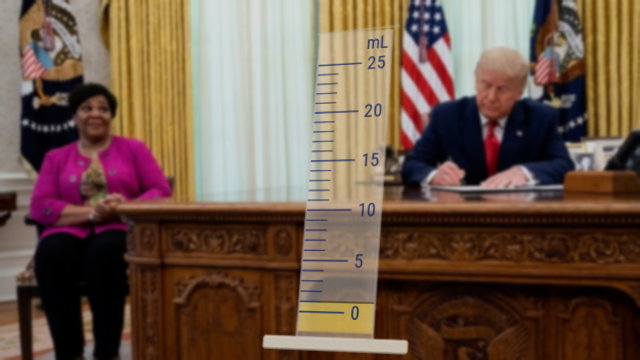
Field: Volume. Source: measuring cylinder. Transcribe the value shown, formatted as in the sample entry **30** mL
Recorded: **1** mL
